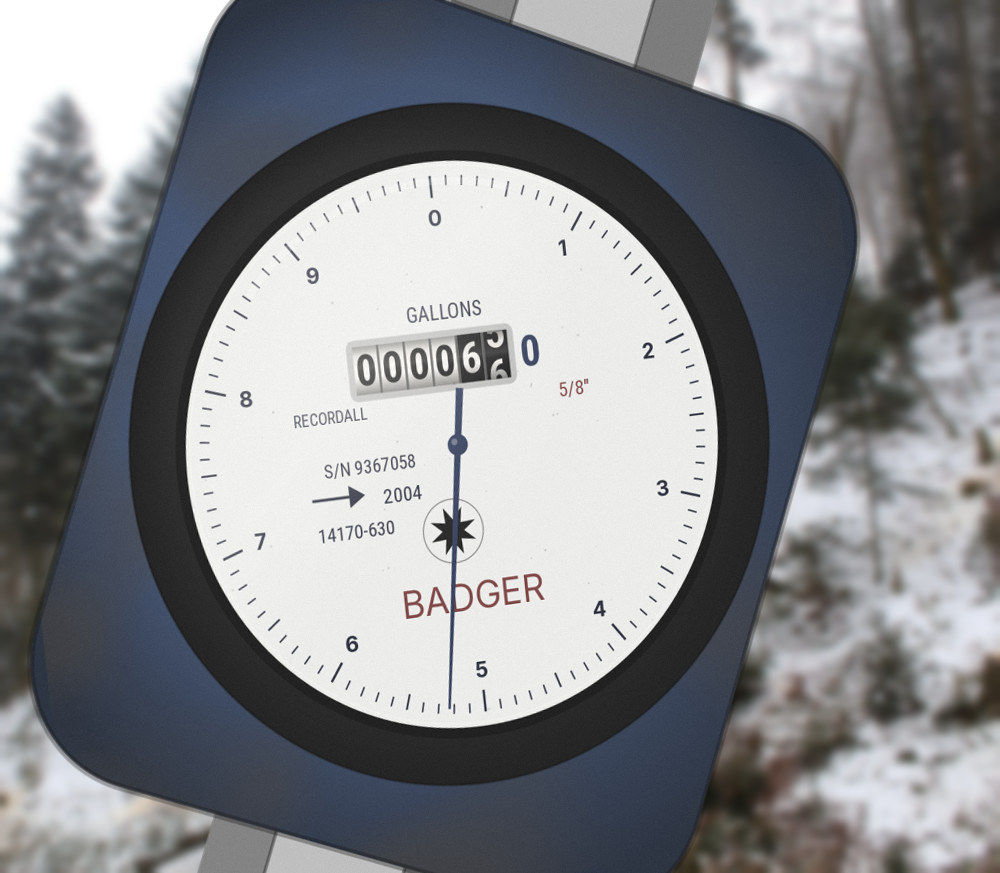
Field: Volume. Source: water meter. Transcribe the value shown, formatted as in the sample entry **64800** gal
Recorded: **655.2** gal
